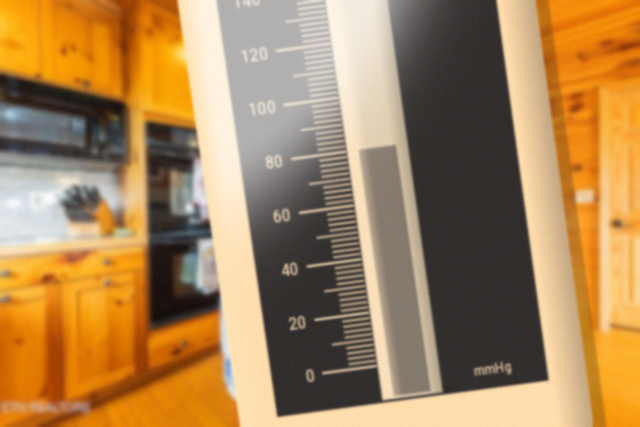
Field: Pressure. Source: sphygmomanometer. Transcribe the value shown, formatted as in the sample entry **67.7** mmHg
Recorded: **80** mmHg
